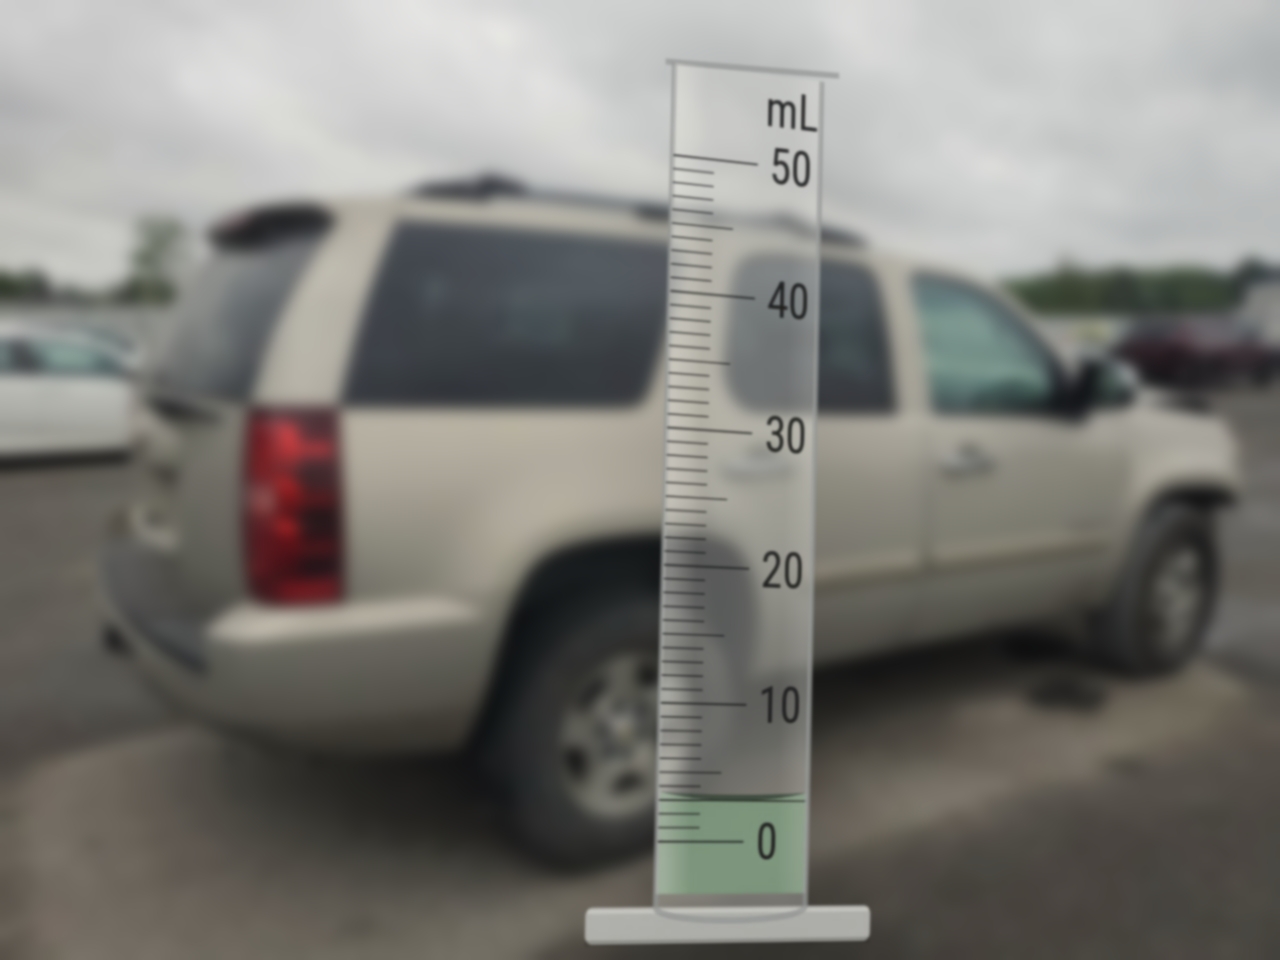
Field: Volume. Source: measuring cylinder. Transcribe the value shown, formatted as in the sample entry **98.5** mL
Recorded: **3** mL
